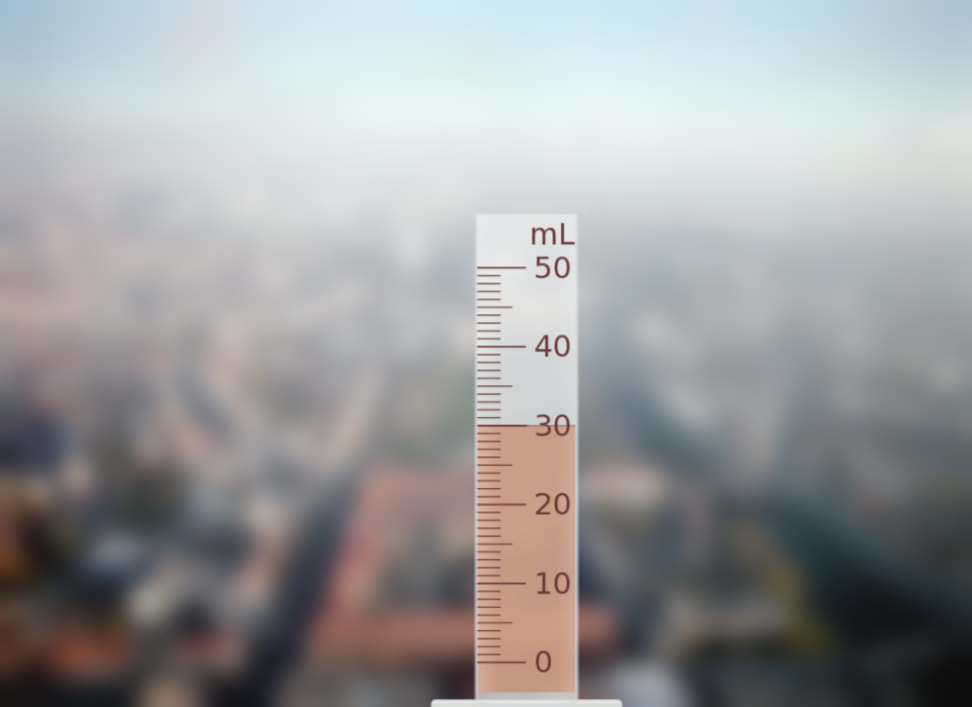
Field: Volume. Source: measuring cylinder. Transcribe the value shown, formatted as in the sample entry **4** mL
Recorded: **30** mL
